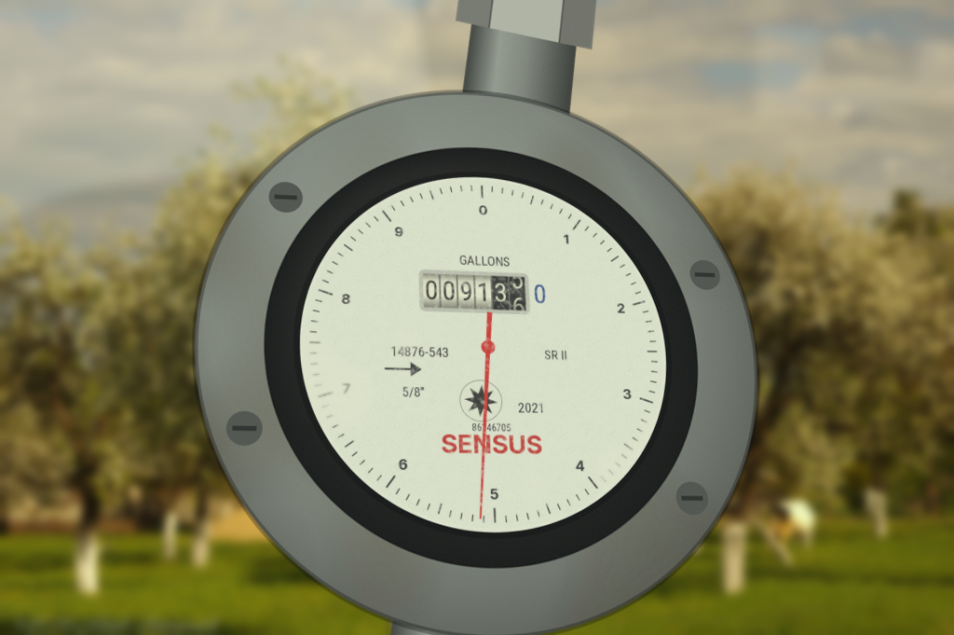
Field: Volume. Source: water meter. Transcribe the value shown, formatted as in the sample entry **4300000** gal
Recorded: **91355.1** gal
